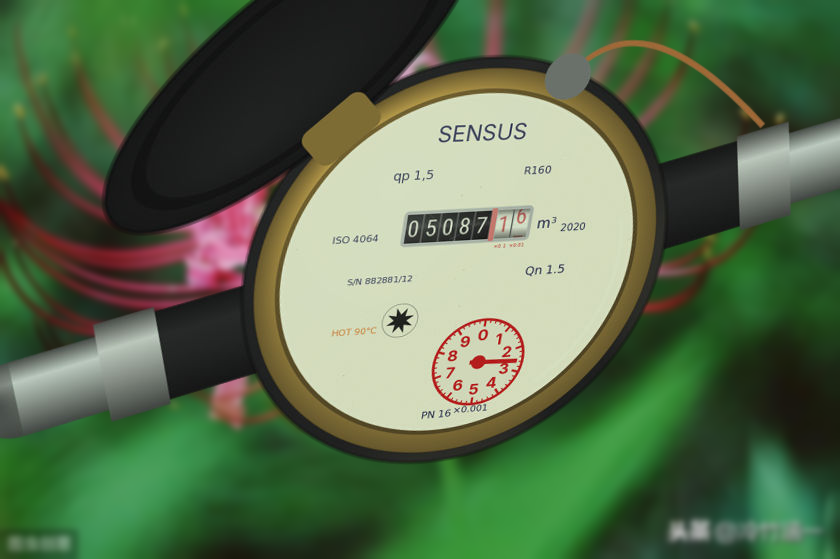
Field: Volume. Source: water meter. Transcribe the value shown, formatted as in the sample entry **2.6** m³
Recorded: **5087.162** m³
